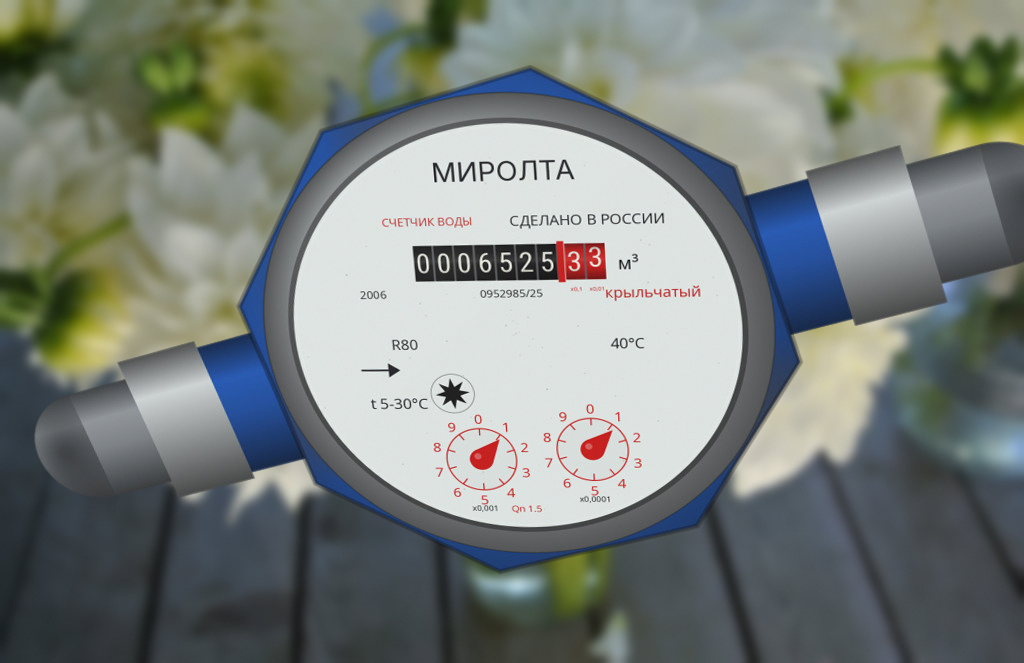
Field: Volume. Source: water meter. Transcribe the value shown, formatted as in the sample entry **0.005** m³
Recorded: **6525.3311** m³
